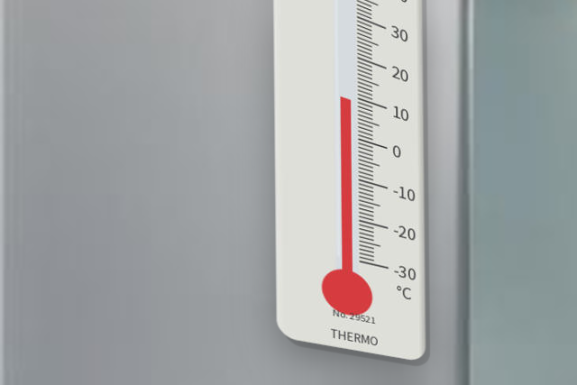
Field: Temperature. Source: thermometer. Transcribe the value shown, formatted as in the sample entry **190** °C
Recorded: **9** °C
